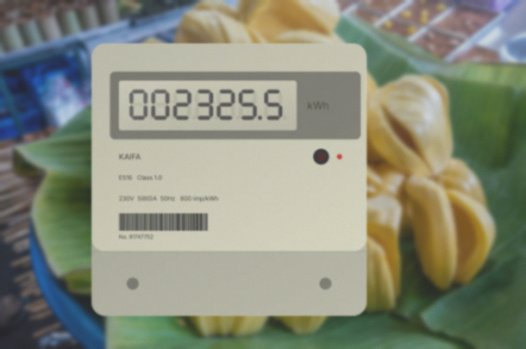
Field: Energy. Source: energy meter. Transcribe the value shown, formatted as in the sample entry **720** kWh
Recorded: **2325.5** kWh
